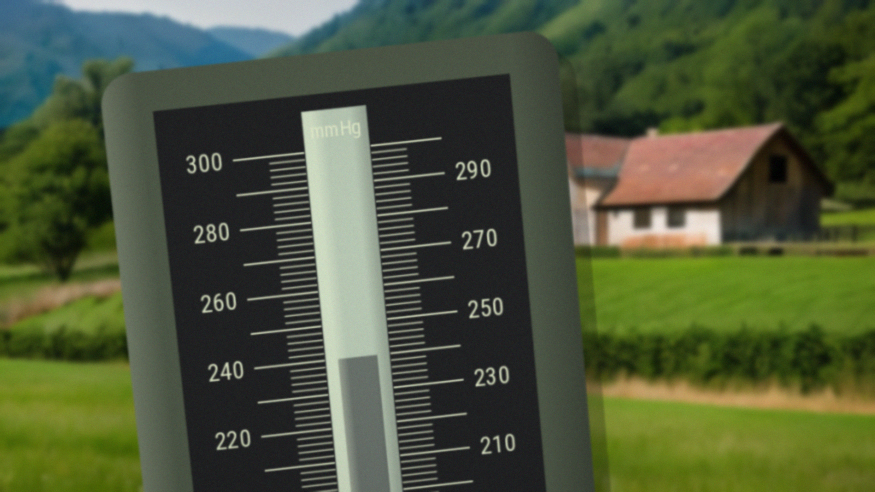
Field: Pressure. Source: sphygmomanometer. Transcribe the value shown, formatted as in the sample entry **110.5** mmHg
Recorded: **240** mmHg
